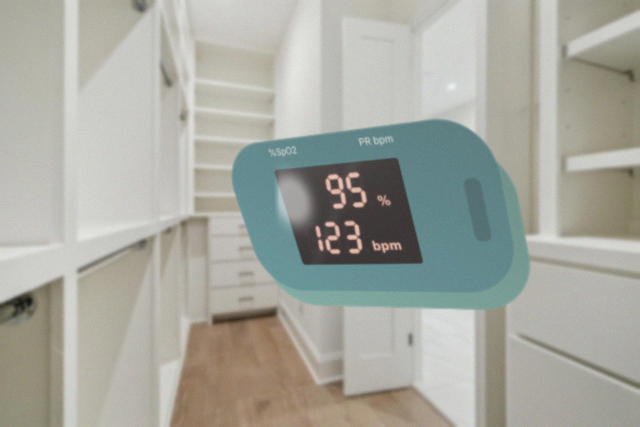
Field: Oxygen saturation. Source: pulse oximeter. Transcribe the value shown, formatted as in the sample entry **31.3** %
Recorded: **95** %
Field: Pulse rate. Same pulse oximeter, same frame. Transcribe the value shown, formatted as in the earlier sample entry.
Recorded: **123** bpm
